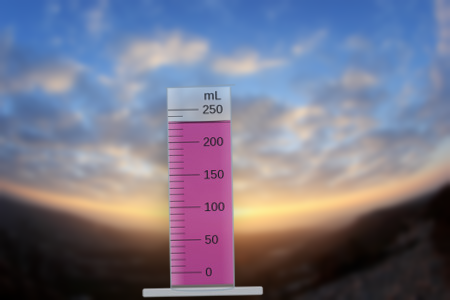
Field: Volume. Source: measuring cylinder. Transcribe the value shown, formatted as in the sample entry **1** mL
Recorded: **230** mL
